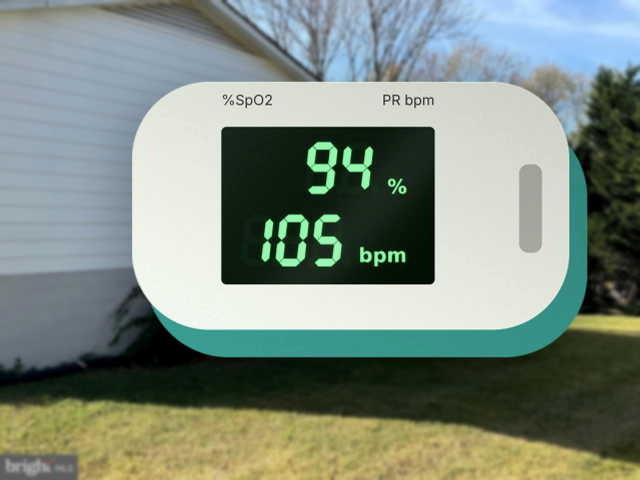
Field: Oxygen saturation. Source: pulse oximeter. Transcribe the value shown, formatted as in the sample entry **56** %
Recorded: **94** %
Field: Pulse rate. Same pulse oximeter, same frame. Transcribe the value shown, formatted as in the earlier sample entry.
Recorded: **105** bpm
